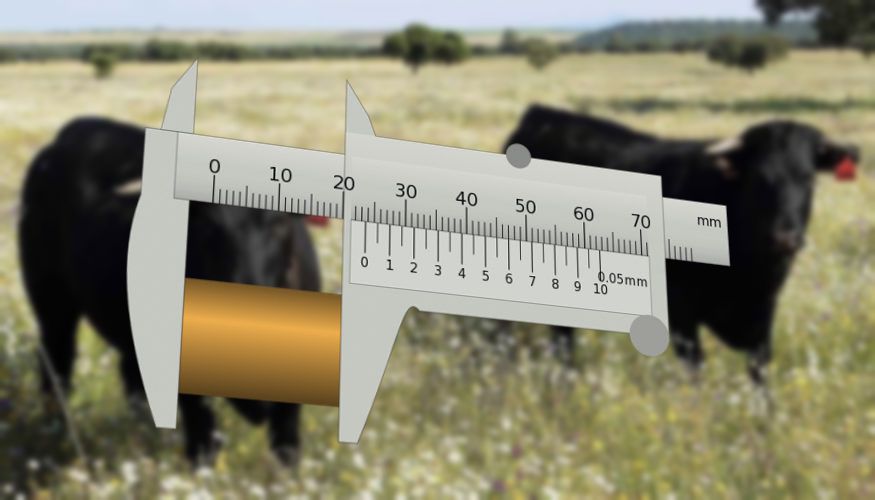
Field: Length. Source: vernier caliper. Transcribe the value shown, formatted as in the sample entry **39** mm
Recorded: **23.6** mm
